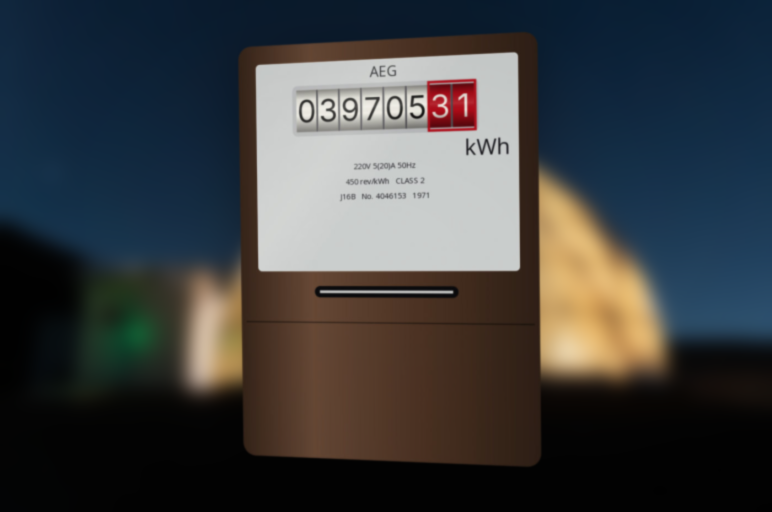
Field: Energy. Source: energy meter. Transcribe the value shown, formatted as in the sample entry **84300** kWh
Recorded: **39705.31** kWh
